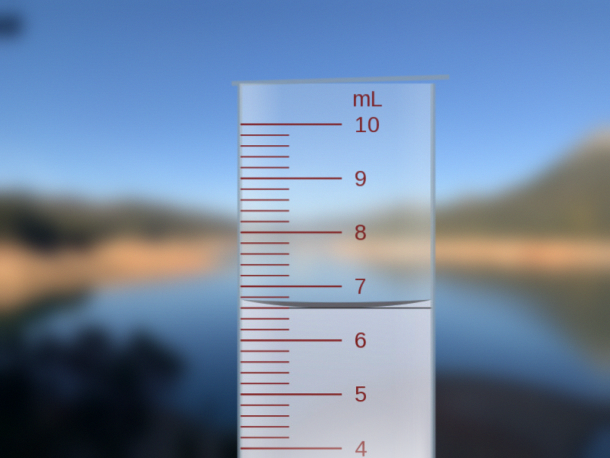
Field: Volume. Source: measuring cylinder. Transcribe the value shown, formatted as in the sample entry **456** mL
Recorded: **6.6** mL
